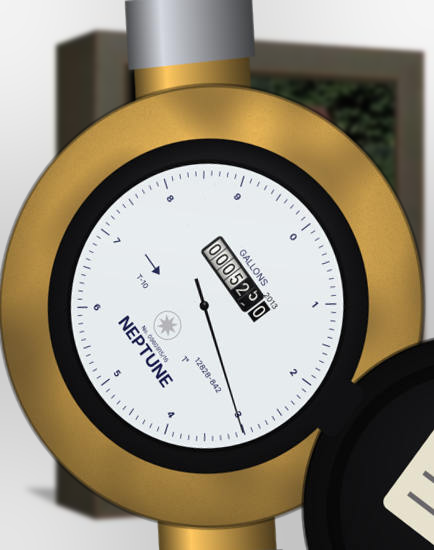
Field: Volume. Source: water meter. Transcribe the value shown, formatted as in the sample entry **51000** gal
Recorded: **5253.0** gal
